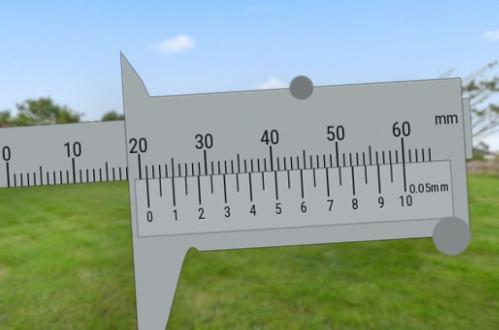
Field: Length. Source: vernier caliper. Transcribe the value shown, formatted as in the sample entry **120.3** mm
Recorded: **21.0** mm
